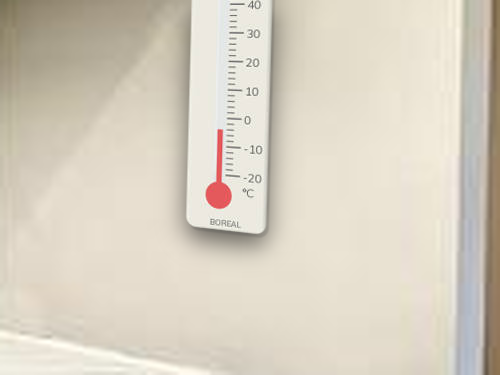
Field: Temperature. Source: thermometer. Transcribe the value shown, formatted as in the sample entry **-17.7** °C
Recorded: **-4** °C
